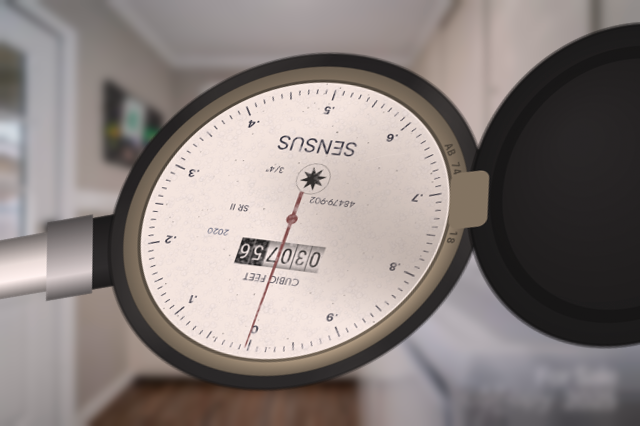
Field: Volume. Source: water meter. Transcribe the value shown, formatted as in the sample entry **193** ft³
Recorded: **30756.00** ft³
